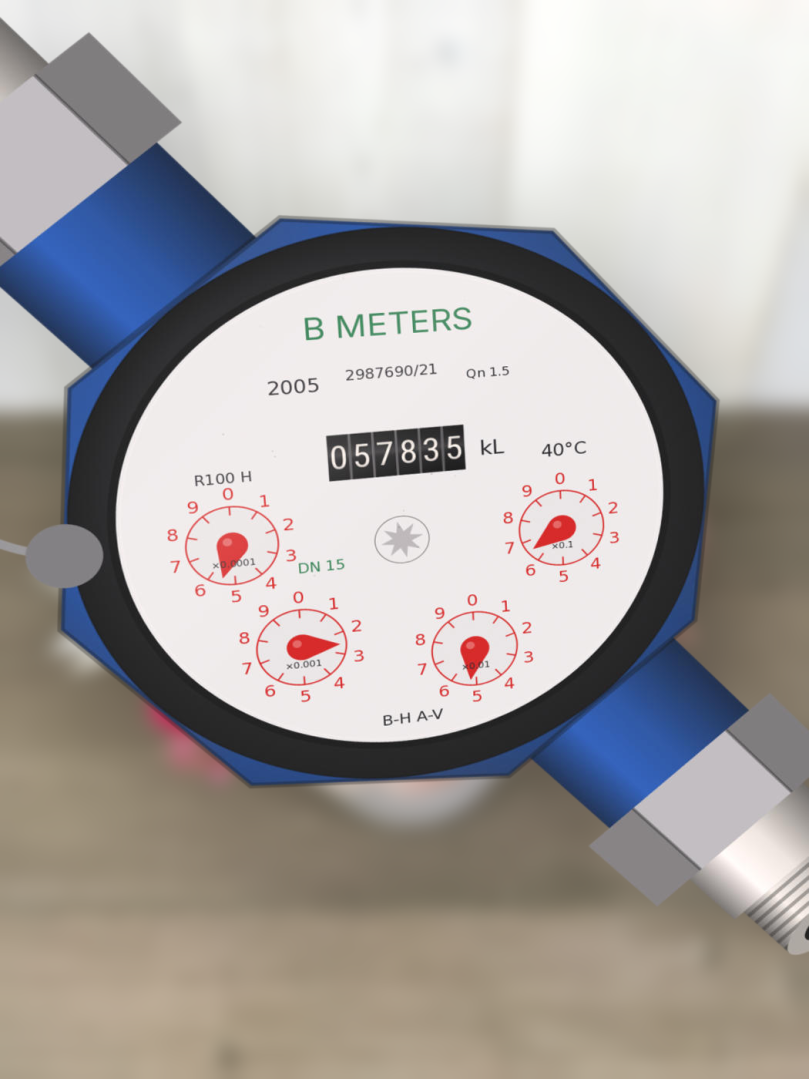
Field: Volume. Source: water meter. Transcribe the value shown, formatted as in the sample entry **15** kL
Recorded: **57835.6525** kL
